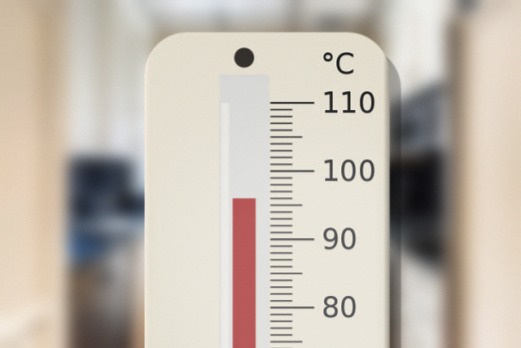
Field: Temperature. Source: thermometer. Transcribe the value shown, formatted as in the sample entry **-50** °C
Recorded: **96** °C
